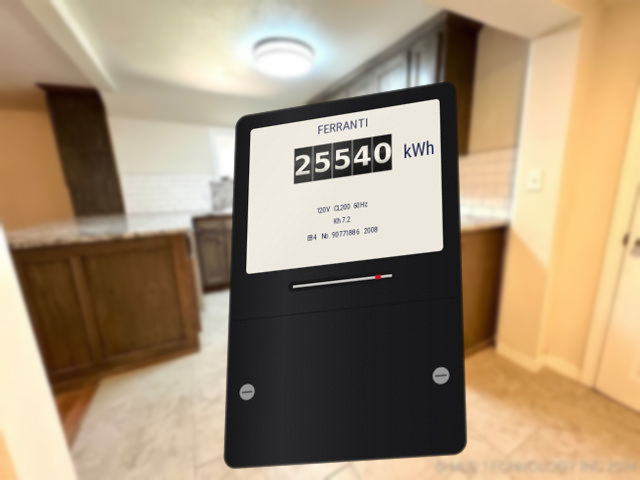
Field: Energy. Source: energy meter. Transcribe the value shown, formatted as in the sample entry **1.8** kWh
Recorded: **25540** kWh
